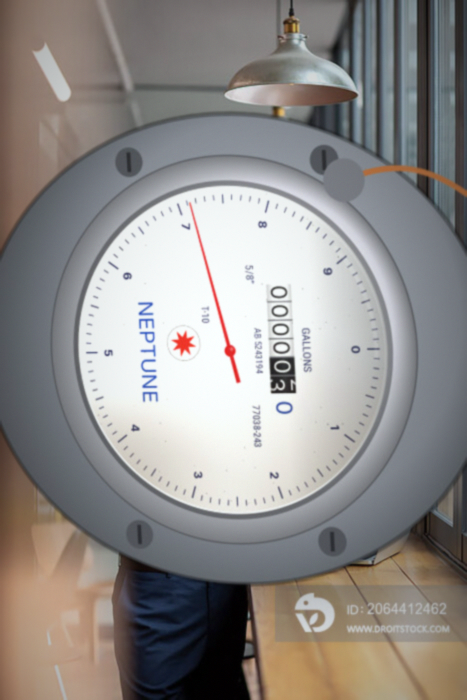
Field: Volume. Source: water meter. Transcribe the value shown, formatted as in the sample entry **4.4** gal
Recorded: **27.1** gal
